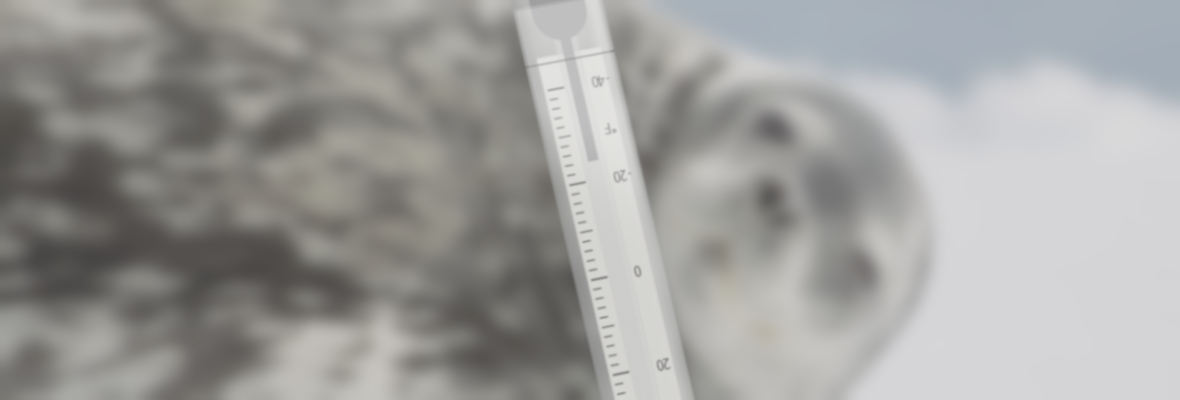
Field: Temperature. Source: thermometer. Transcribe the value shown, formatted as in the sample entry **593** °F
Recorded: **-24** °F
